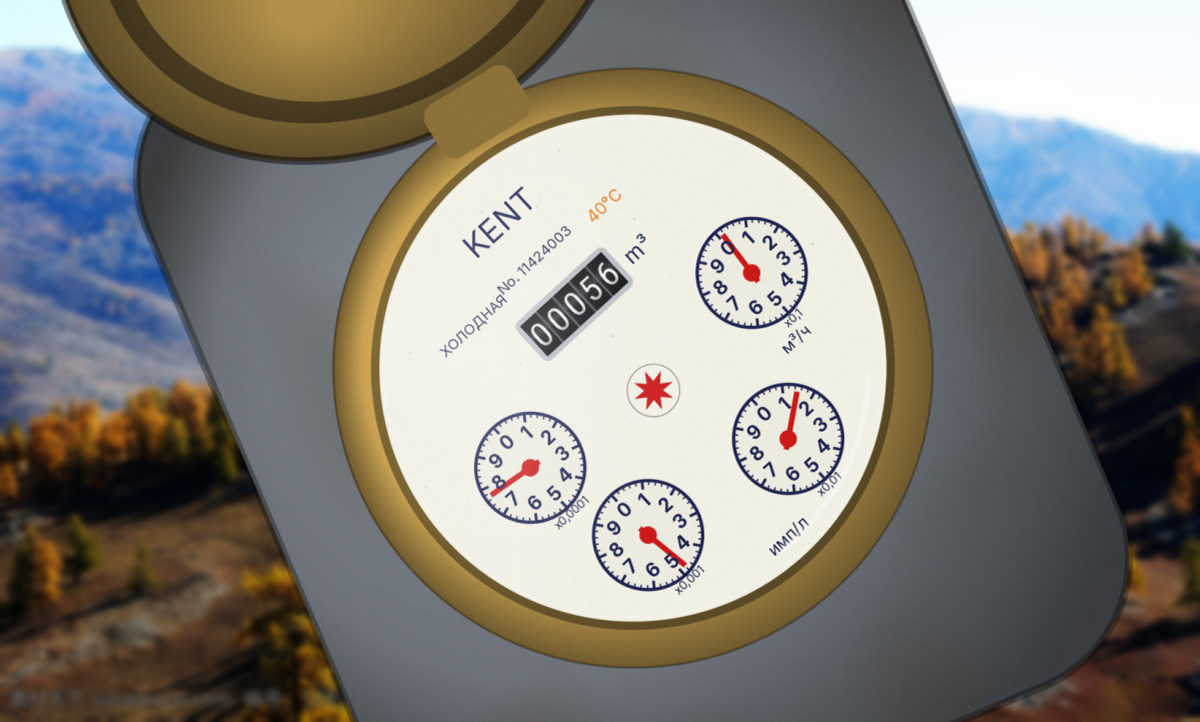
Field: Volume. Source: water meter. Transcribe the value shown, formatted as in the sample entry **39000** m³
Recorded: **56.0147** m³
